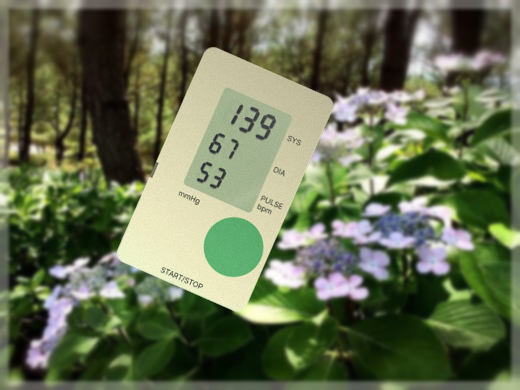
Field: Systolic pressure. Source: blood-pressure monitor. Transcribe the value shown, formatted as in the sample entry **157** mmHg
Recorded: **139** mmHg
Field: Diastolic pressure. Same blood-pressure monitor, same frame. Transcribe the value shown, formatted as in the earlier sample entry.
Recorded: **67** mmHg
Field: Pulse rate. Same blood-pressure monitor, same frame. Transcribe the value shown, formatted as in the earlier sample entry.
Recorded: **53** bpm
